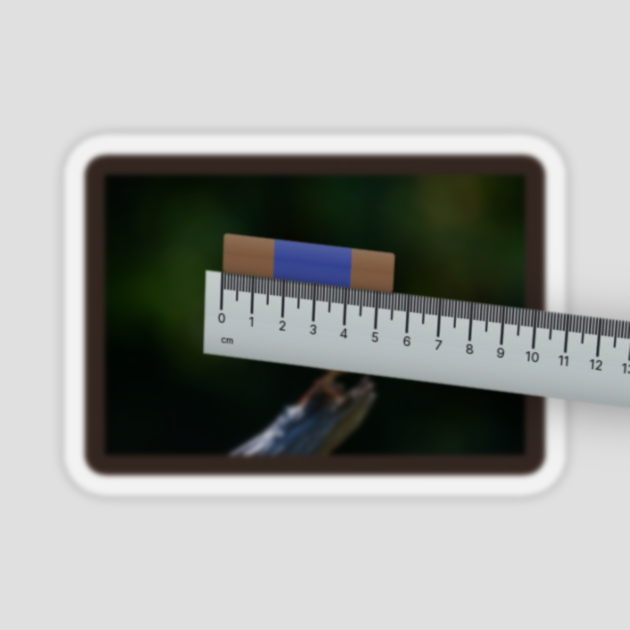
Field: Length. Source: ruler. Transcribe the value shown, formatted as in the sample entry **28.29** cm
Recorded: **5.5** cm
